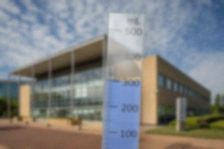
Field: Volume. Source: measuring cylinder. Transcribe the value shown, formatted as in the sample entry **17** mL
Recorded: **300** mL
